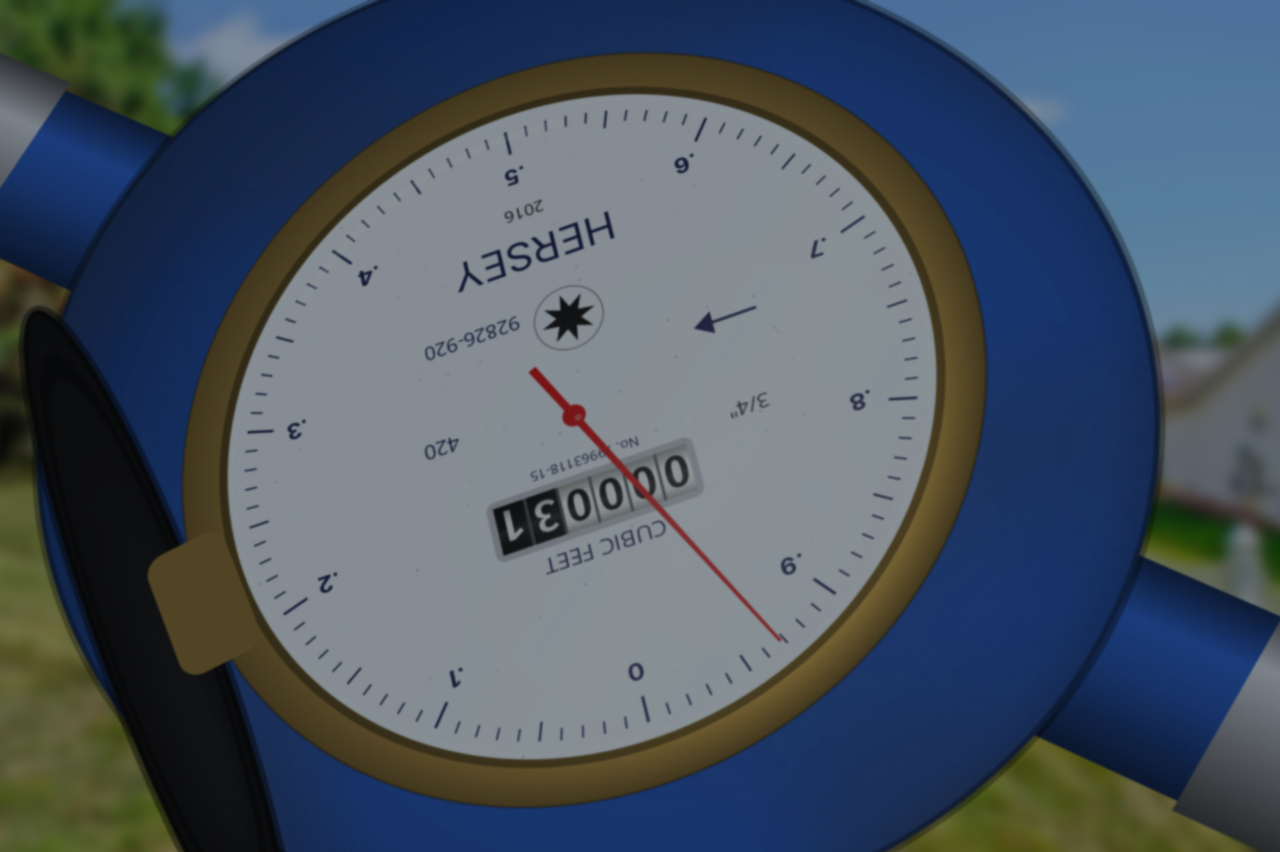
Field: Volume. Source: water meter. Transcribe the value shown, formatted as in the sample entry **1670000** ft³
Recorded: **30.93** ft³
